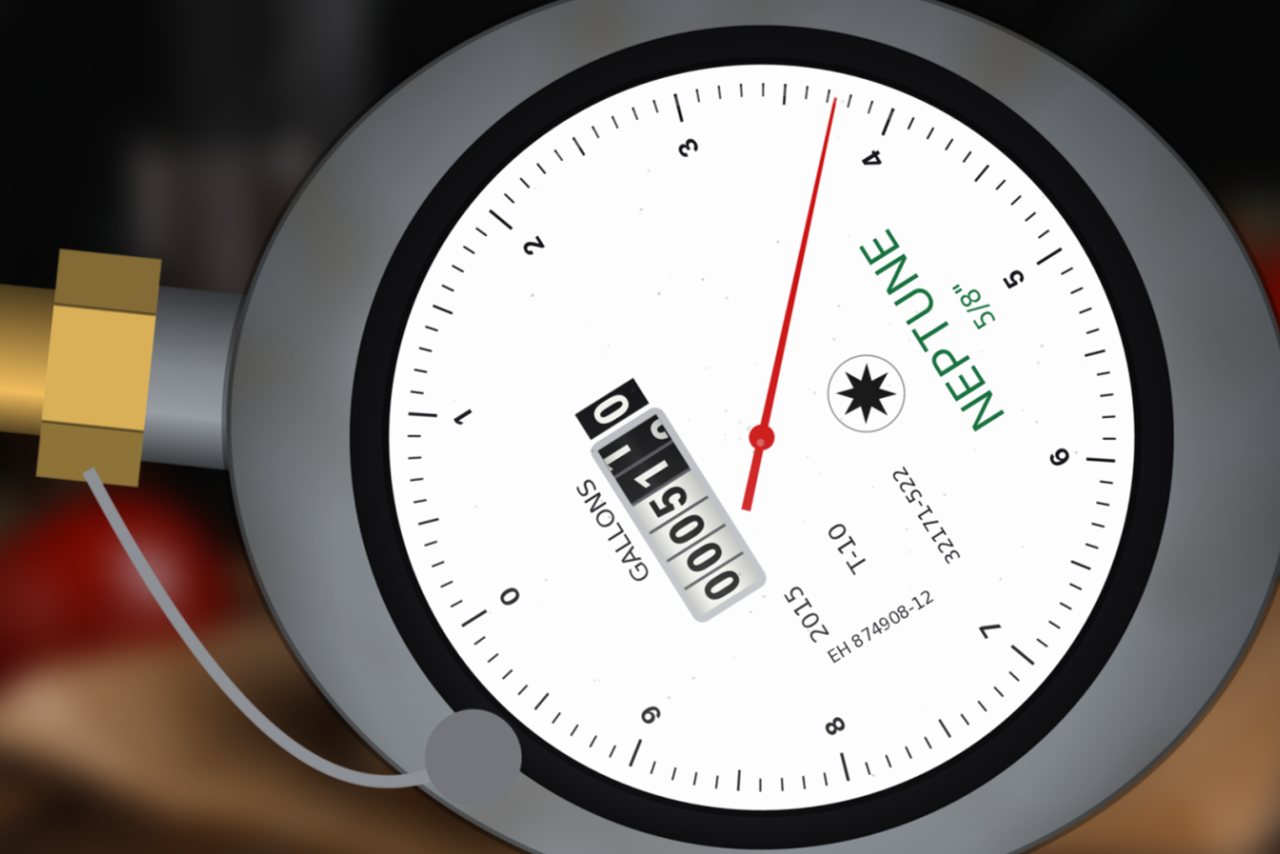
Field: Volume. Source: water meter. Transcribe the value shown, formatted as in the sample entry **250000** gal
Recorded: **5113.7** gal
